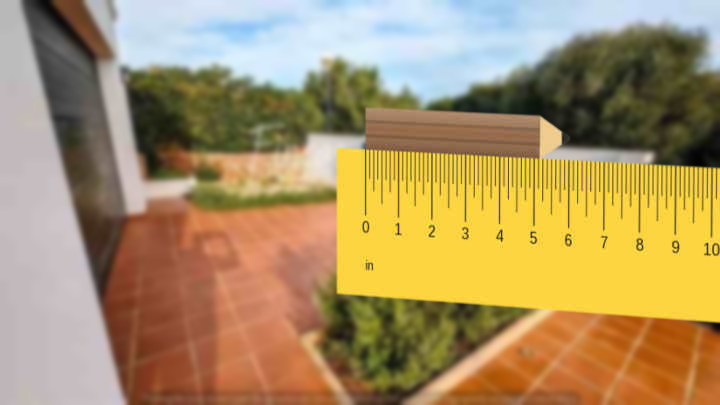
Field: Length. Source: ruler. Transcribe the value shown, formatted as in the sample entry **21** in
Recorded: **6** in
